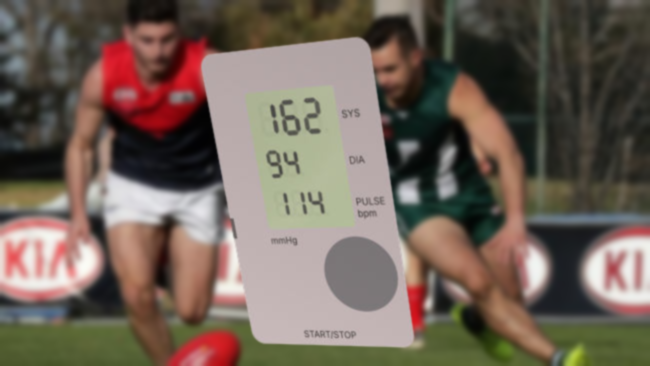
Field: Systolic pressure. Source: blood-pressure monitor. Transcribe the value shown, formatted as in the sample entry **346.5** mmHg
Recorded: **162** mmHg
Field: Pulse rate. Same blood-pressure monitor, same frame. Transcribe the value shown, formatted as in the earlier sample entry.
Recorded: **114** bpm
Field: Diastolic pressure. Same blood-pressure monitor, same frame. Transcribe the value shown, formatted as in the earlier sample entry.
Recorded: **94** mmHg
